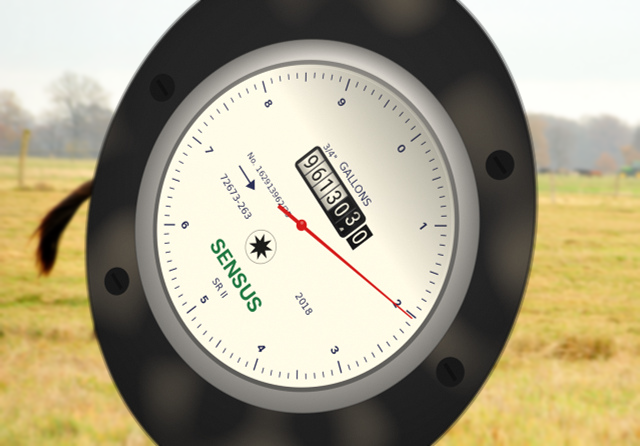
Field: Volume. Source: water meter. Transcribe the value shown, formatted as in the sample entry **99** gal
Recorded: **9613032.0** gal
